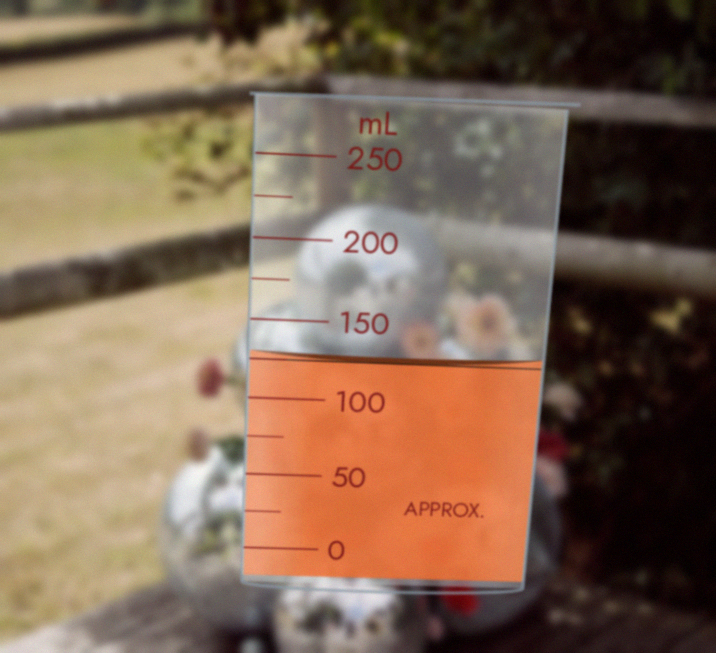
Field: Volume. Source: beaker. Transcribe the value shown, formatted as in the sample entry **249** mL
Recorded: **125** mL
